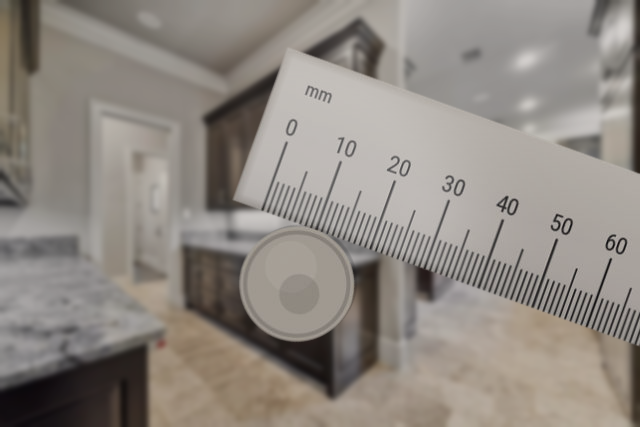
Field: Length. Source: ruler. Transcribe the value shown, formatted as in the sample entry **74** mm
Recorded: **20** mm
